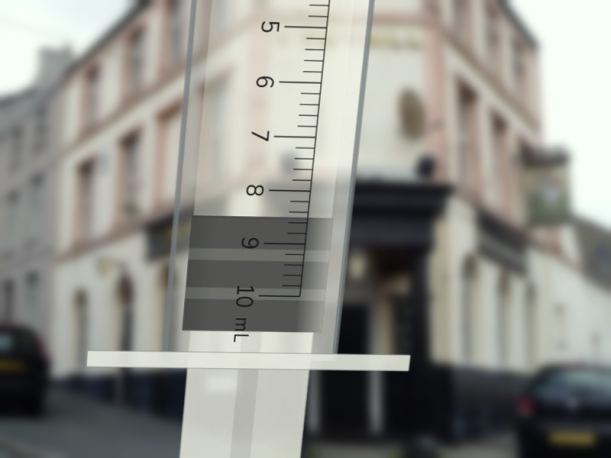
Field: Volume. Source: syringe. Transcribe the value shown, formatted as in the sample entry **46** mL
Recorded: **8.5** mL
